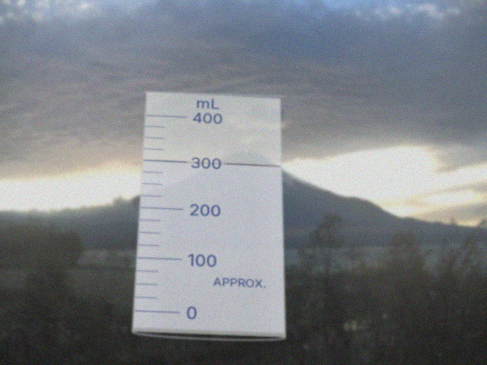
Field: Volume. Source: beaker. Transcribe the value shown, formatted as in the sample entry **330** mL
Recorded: **300** mL
